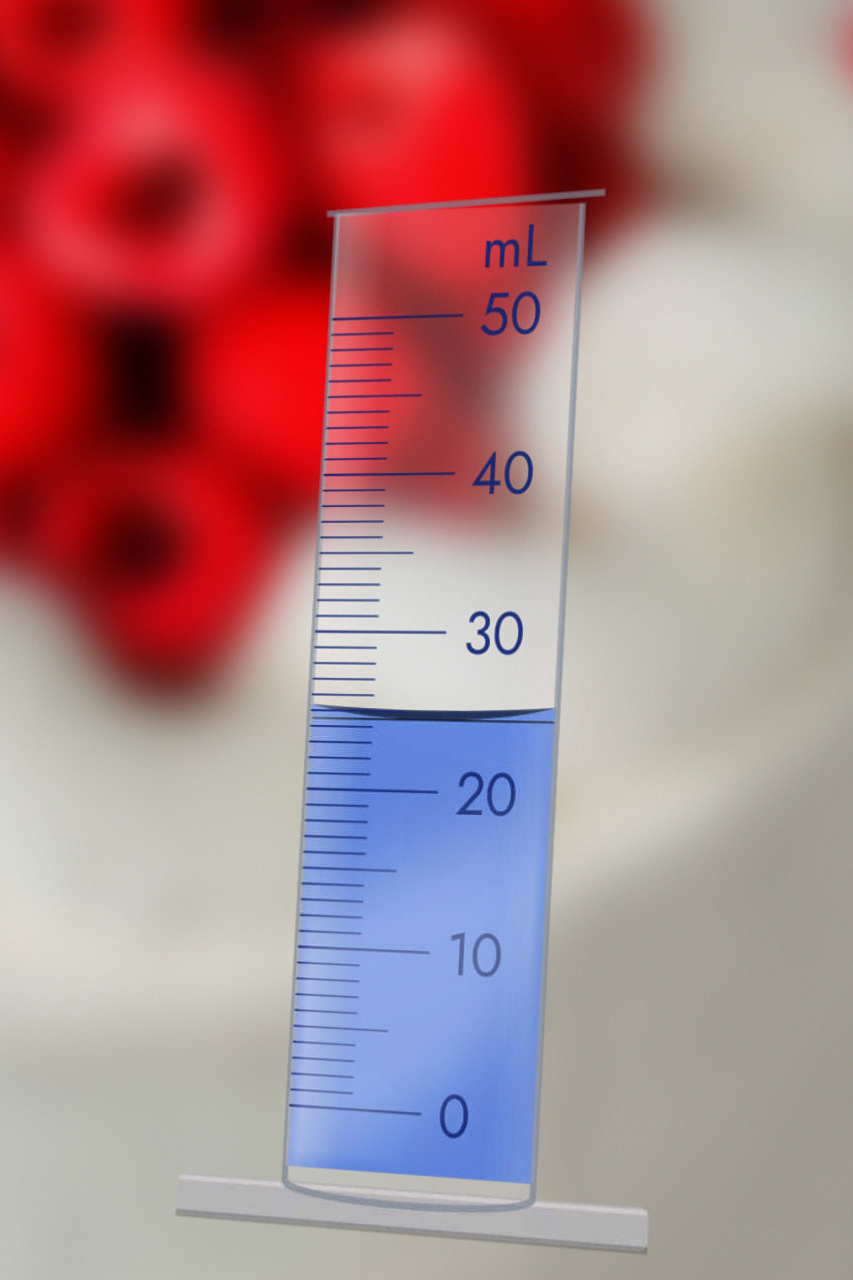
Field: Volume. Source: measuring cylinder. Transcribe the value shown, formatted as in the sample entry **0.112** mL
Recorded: **24.5** mL
